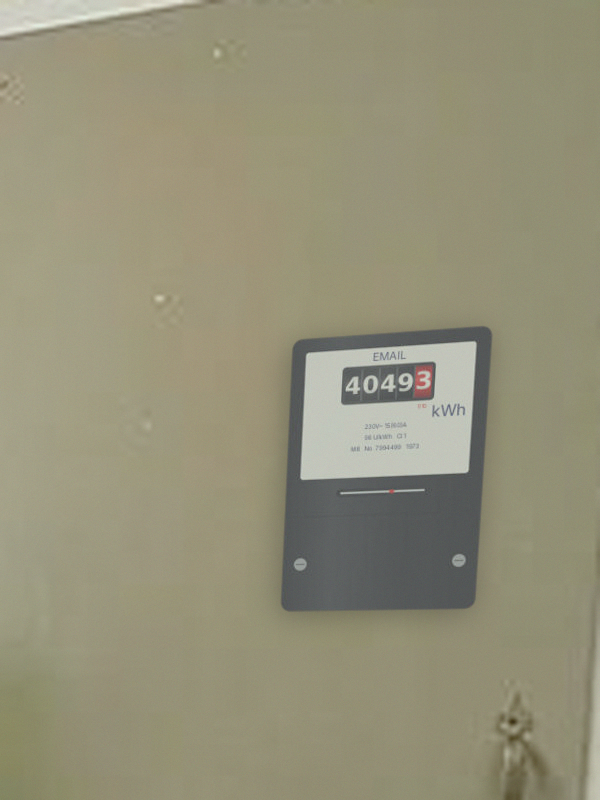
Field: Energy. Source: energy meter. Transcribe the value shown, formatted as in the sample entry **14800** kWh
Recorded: **4049.3** kWh
